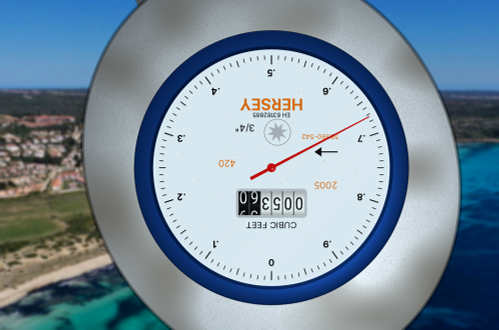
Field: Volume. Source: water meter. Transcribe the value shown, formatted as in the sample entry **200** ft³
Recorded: **5359.67** ft³
